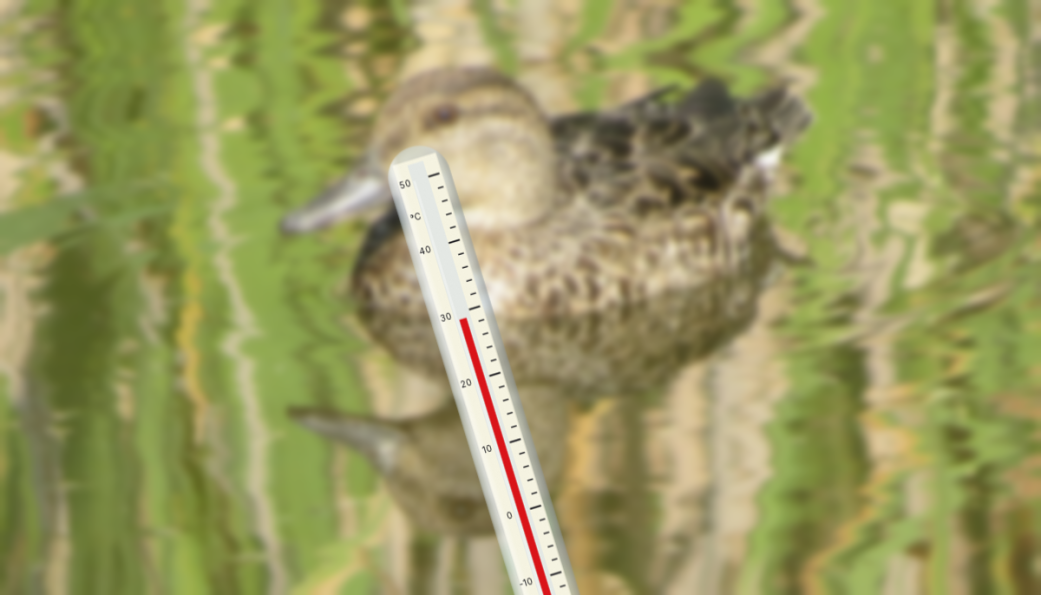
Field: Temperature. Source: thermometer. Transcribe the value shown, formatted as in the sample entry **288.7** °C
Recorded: **29** °C
